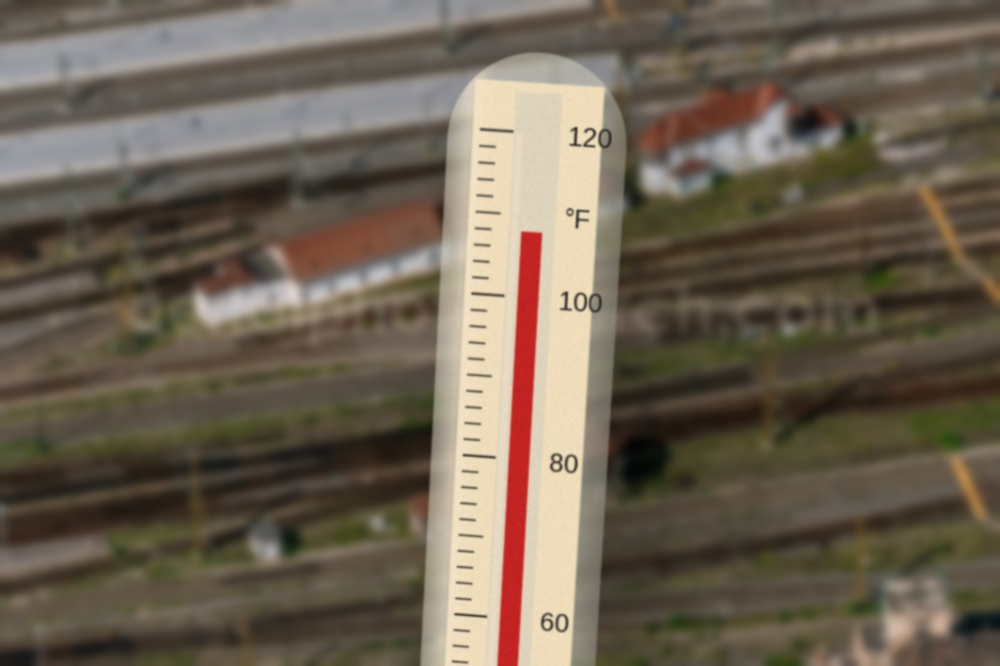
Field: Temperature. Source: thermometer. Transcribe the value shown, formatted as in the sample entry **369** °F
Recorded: **108** °F
